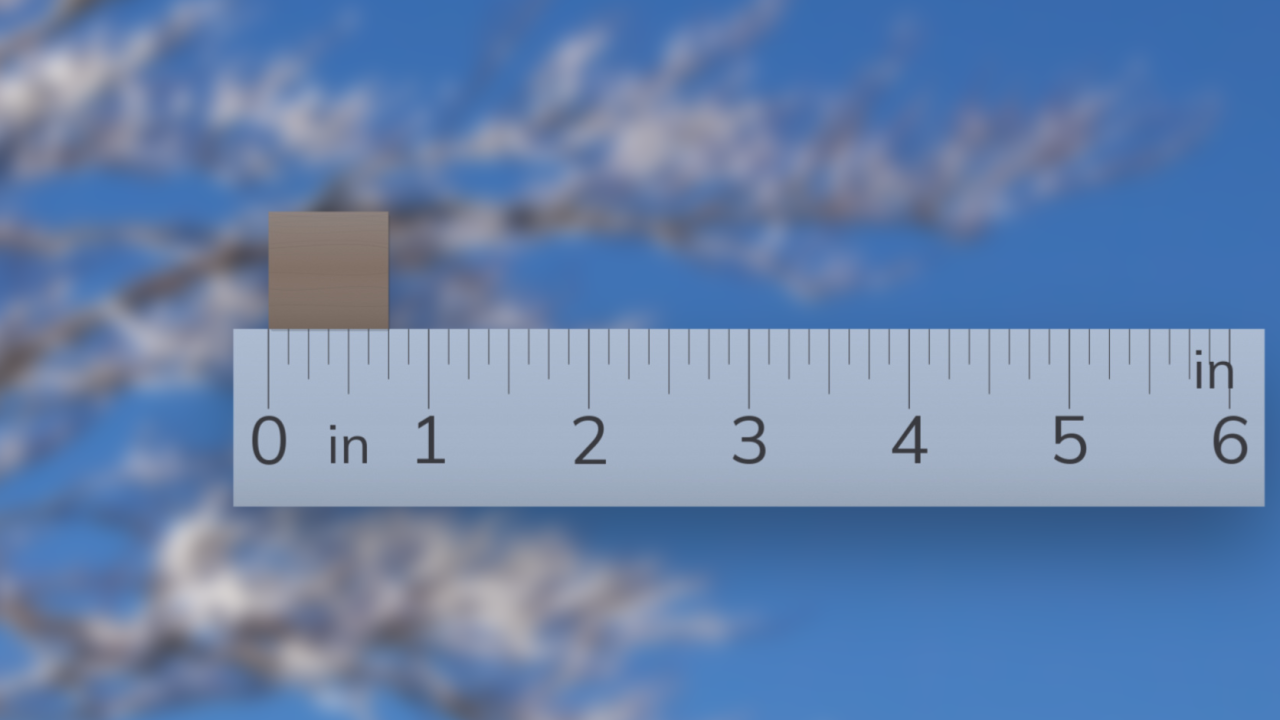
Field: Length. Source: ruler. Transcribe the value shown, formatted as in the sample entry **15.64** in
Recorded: **0.75** in
